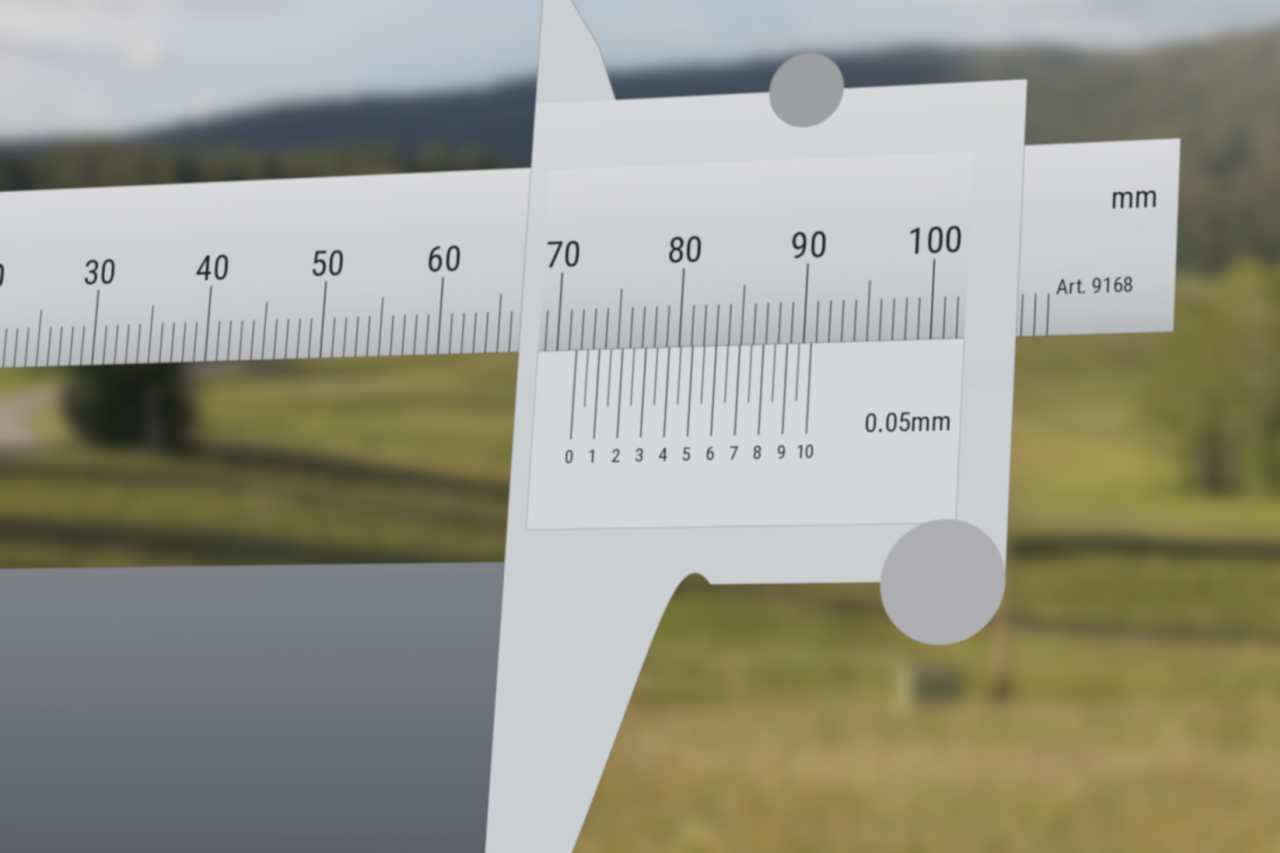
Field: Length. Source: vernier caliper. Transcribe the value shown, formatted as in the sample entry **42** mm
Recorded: **71.6** mm
